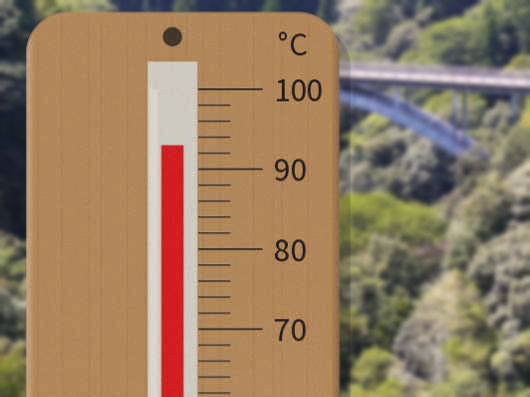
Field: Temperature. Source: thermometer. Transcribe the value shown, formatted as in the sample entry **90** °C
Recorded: **93** °C
